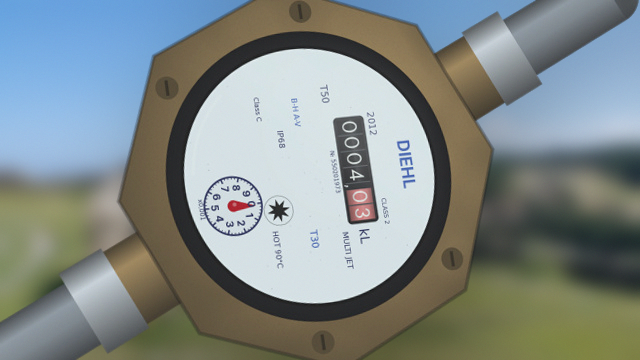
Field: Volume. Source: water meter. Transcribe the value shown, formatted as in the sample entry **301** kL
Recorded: **4.030** kL
